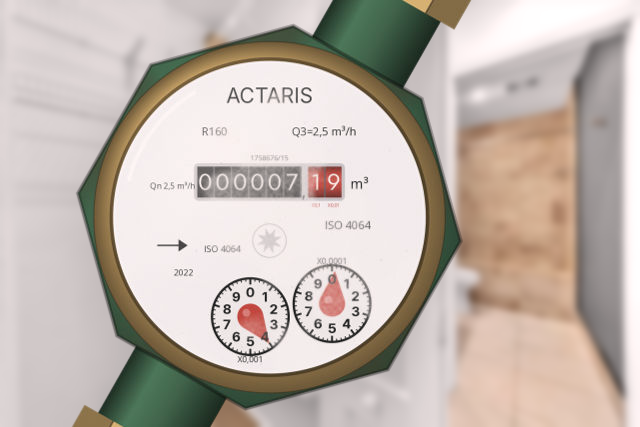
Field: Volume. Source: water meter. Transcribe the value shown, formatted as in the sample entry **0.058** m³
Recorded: **7.1940** m³
